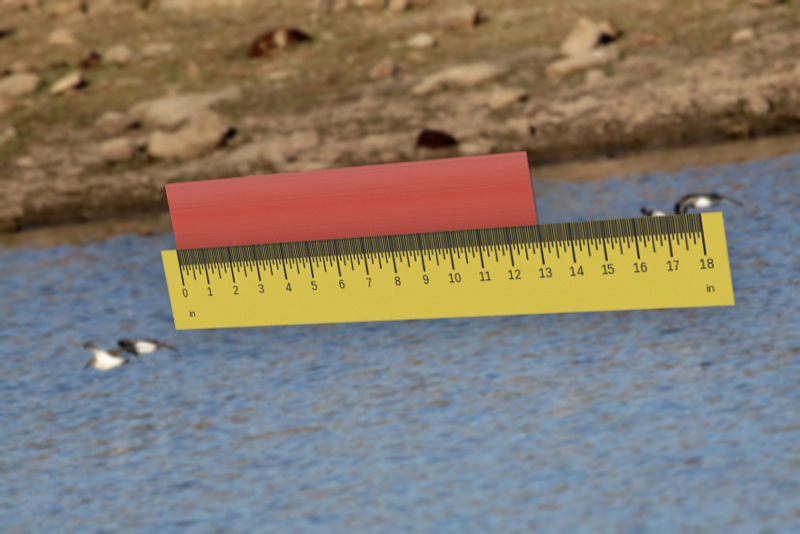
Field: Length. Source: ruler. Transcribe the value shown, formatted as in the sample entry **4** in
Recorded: **13** in
